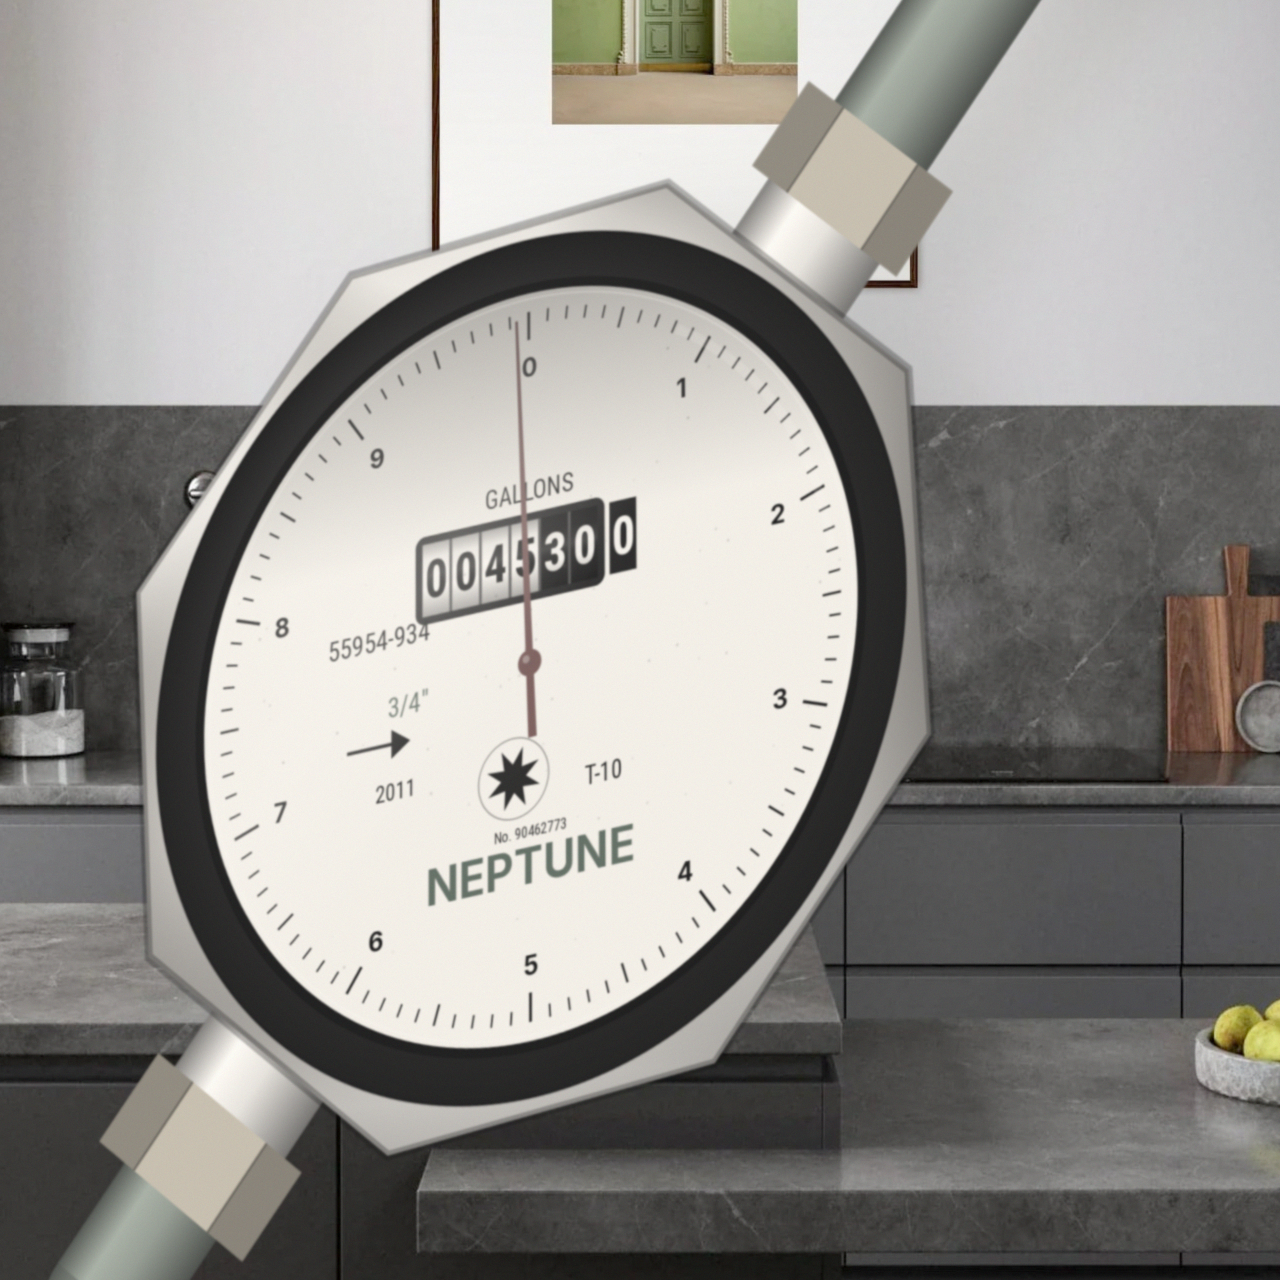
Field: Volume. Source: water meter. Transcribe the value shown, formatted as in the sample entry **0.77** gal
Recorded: **45299.9** gal
